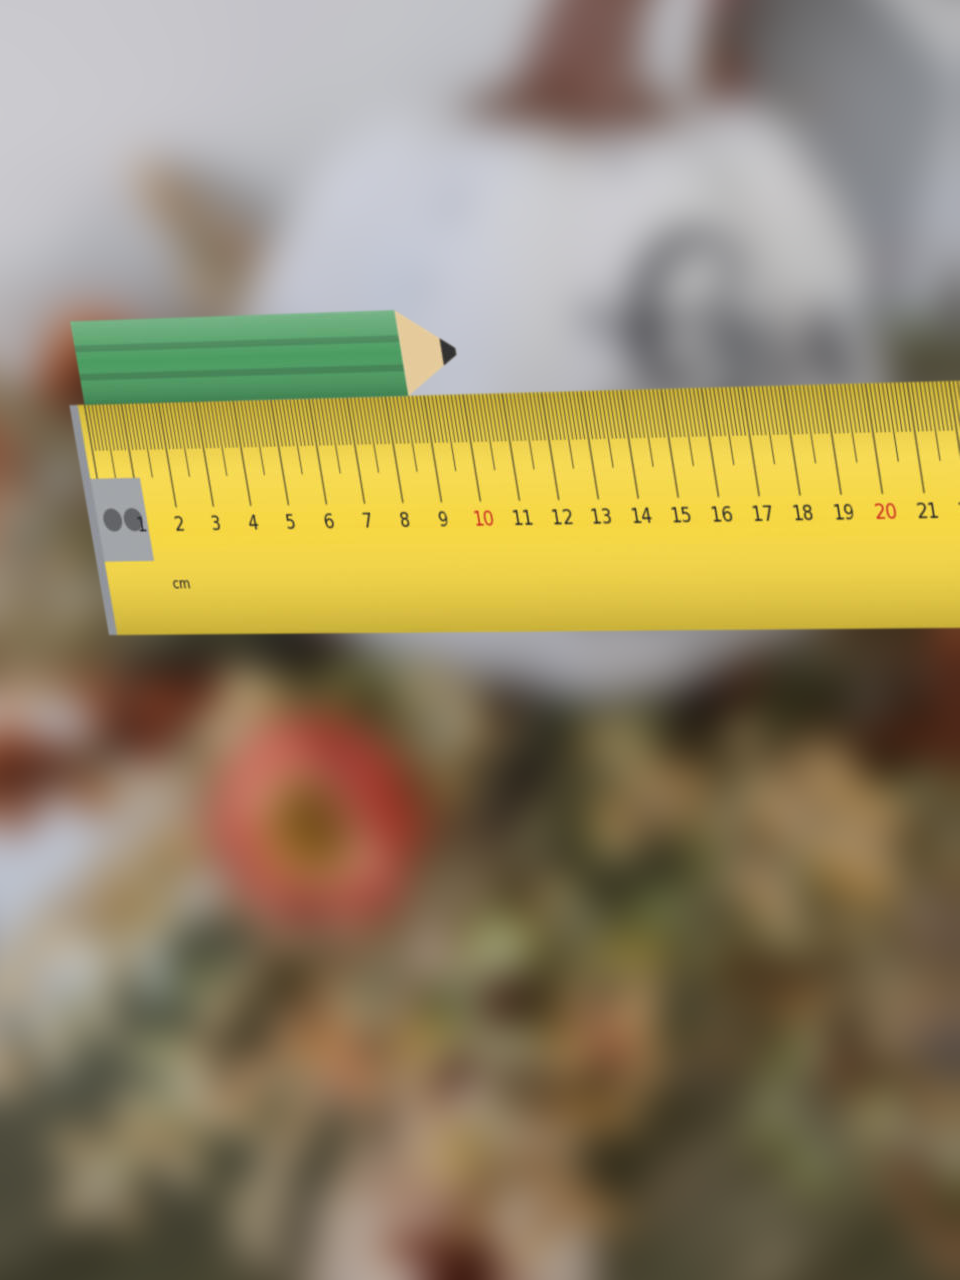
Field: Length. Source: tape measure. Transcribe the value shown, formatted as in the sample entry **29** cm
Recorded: **10** cm
